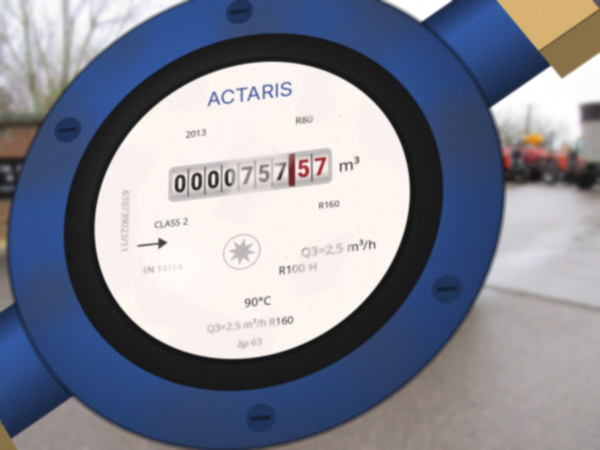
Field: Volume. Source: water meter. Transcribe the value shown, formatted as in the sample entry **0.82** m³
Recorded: **757.57** m³
